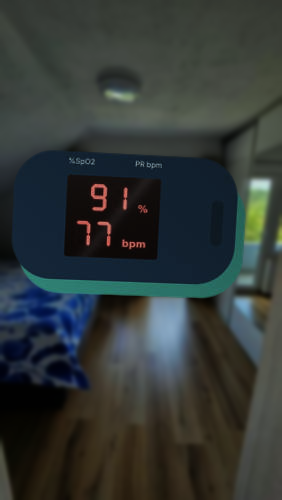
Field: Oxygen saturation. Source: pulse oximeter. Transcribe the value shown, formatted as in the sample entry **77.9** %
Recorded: **91** %
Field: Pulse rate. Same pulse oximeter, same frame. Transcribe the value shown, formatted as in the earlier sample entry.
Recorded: **77** bpm
